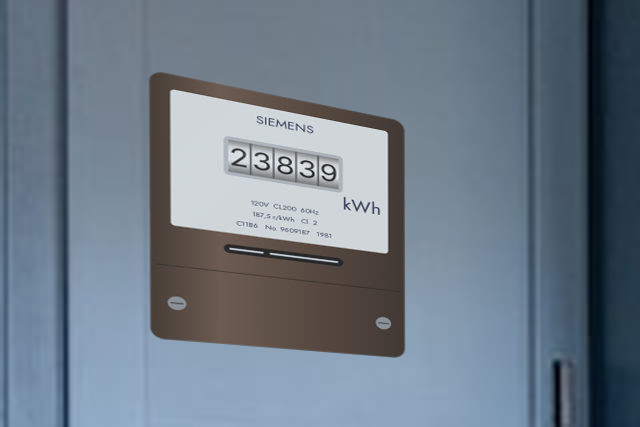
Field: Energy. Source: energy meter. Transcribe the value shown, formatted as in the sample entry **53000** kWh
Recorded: **23839** kWh
